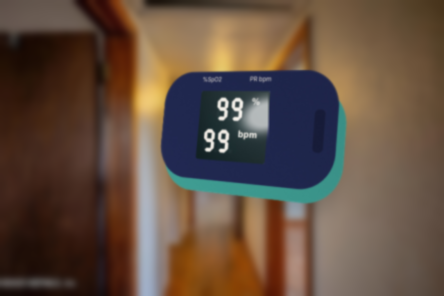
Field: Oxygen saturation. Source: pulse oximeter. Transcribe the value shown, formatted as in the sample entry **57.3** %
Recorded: **99** %
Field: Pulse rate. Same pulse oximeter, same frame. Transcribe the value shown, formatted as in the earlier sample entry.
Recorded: **99** bpm
